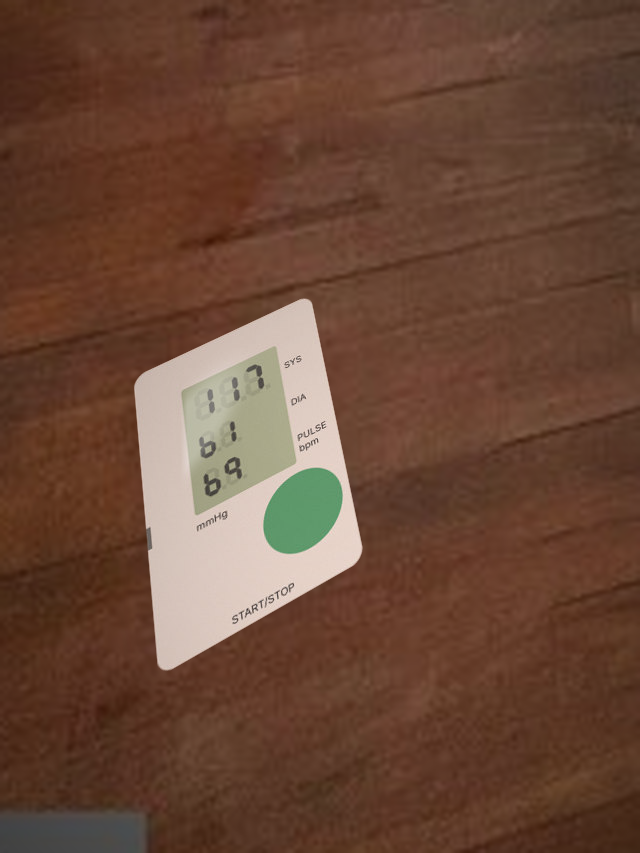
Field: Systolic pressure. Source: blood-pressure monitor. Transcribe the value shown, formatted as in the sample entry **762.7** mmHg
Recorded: **117** mmHg
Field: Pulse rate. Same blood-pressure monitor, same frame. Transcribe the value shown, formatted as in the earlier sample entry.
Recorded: **69** bpm
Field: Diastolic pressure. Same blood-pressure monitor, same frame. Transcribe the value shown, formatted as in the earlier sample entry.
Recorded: **61** mmHg
